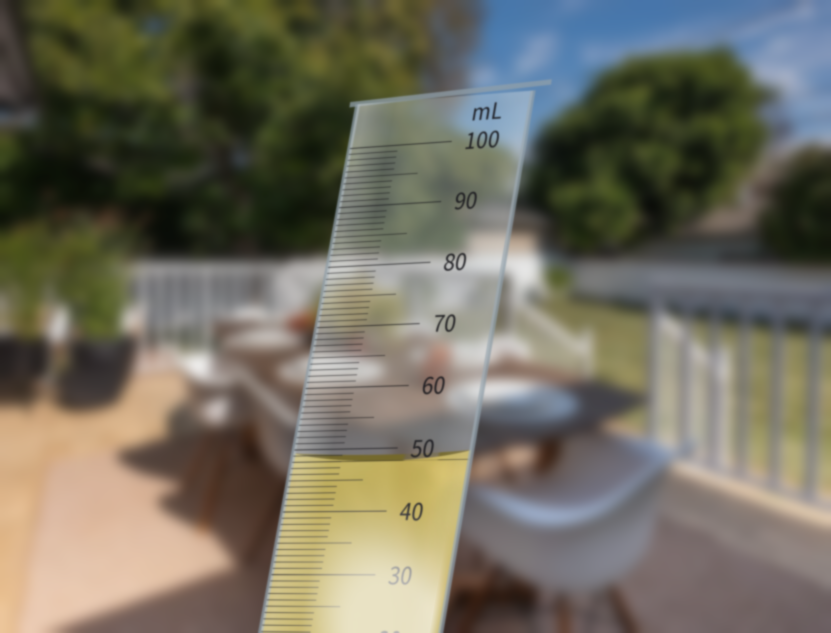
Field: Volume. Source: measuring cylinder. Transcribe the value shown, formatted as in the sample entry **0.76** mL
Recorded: **48** mL
